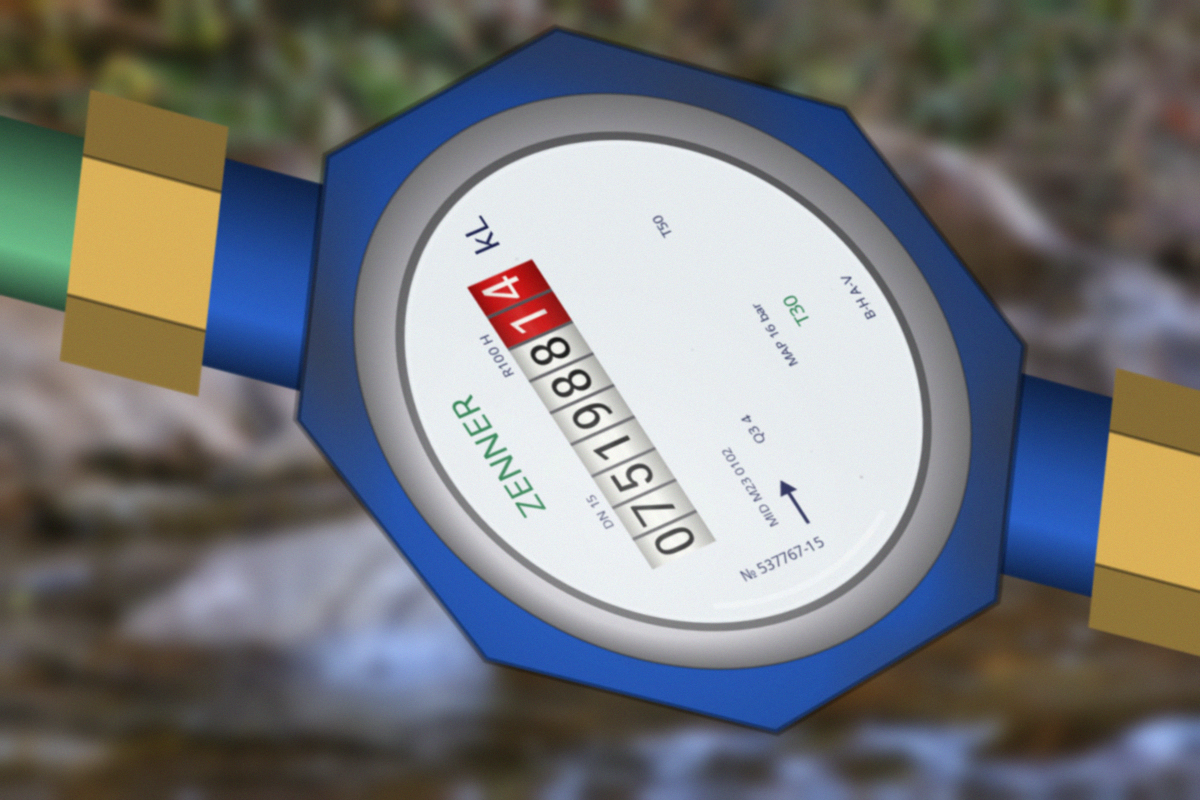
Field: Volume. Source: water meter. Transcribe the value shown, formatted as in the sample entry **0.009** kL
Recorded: **751988.14** kL
